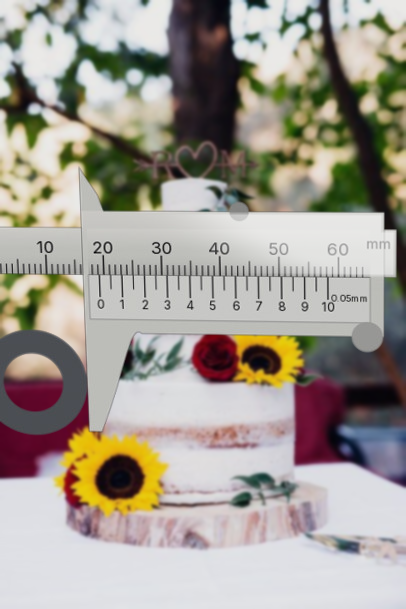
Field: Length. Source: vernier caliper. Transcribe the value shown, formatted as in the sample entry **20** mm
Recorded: **19.2** mm
